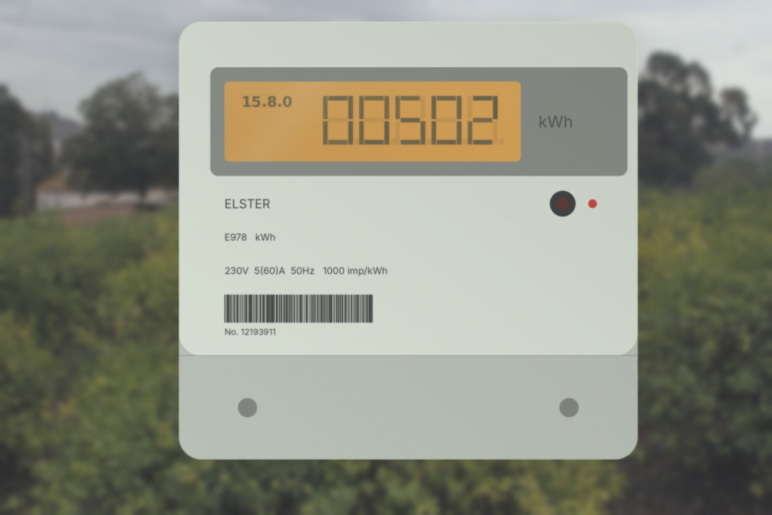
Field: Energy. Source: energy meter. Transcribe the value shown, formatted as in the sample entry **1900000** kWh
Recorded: **502** kWh
